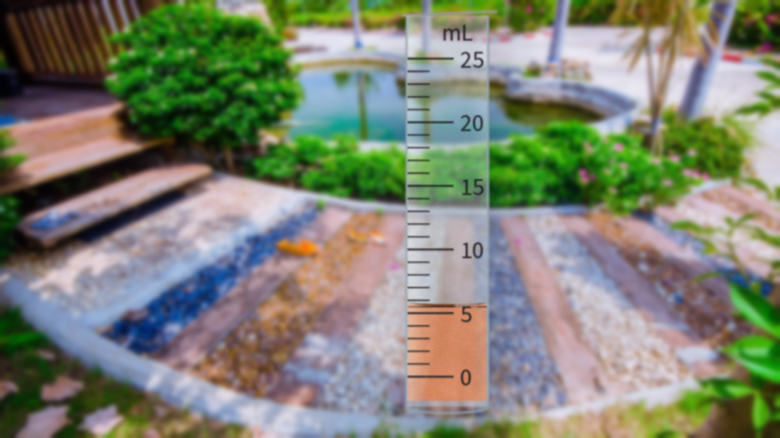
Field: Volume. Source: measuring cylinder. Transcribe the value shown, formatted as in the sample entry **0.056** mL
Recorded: **5.5** mL
